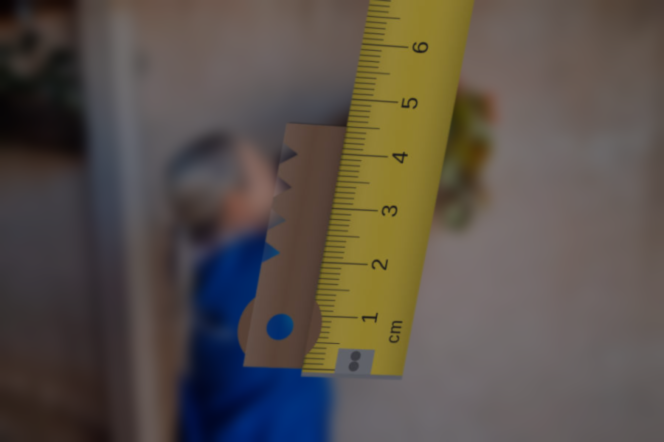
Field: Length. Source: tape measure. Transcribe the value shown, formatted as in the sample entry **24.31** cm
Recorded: **4.5** cm
